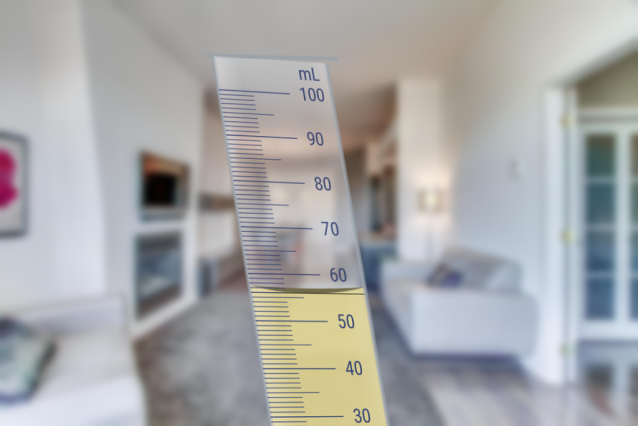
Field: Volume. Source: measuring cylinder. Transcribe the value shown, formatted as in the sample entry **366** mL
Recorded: **56** mL
